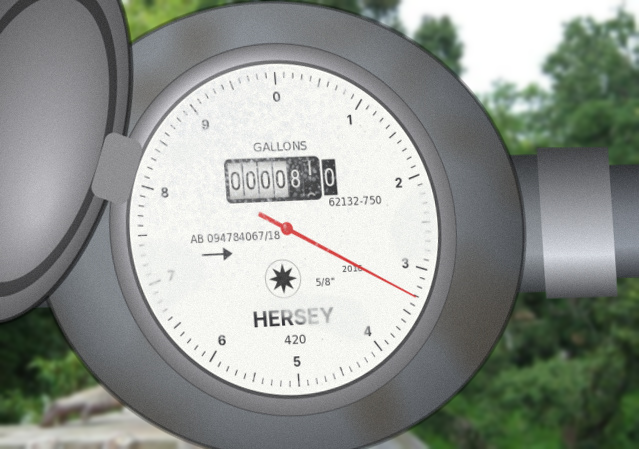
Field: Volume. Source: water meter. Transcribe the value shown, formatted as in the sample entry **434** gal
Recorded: **813.3** gal
